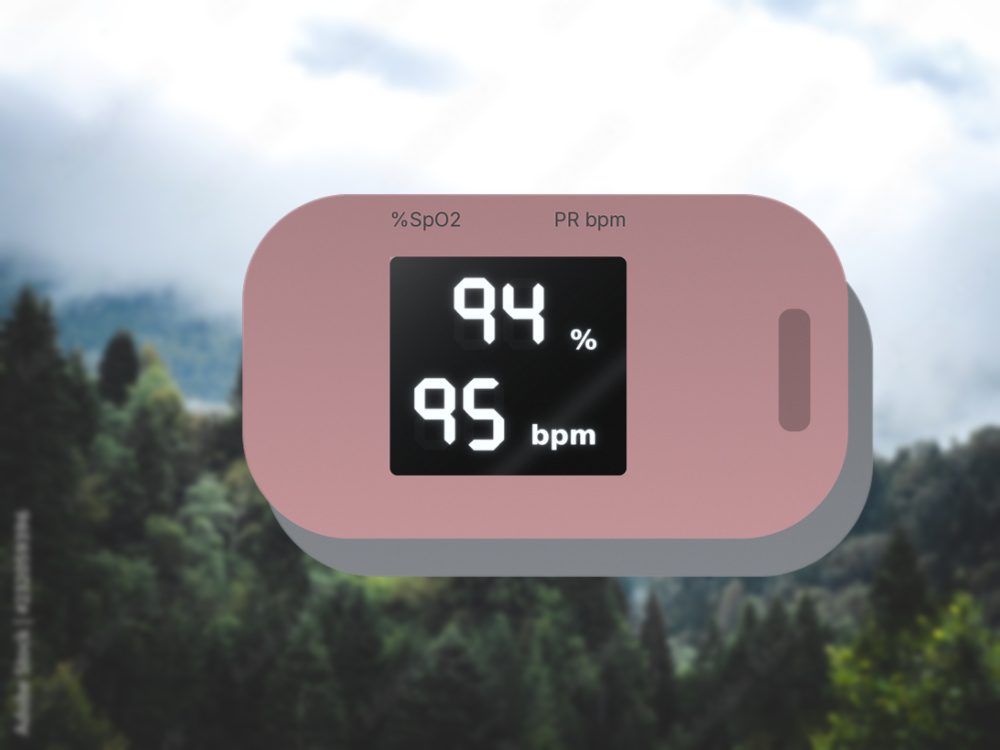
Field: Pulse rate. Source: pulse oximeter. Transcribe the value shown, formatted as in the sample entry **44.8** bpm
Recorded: **95** bpm
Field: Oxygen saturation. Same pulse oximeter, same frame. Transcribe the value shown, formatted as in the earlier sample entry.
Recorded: **94** %
